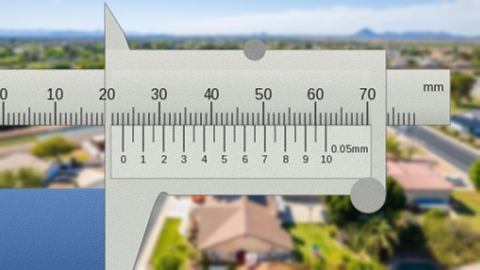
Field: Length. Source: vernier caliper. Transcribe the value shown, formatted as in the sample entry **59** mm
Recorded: **23.0** mm
